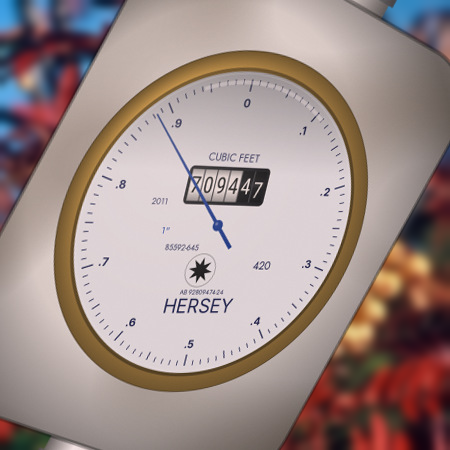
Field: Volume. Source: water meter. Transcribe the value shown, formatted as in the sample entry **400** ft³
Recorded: **709446.88** ft³
